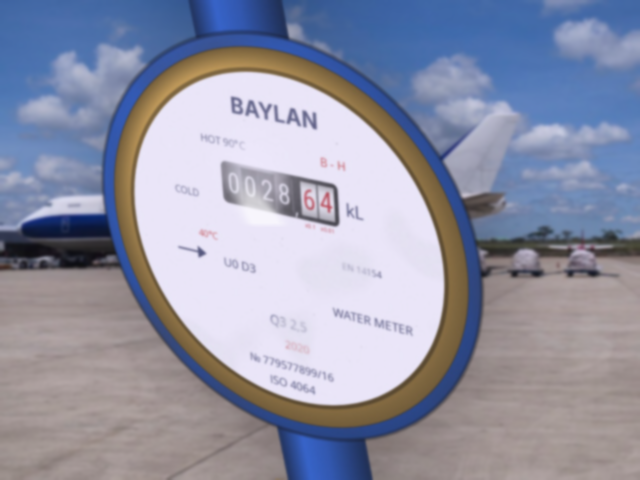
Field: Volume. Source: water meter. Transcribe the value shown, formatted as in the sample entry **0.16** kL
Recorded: **28.64** kL
